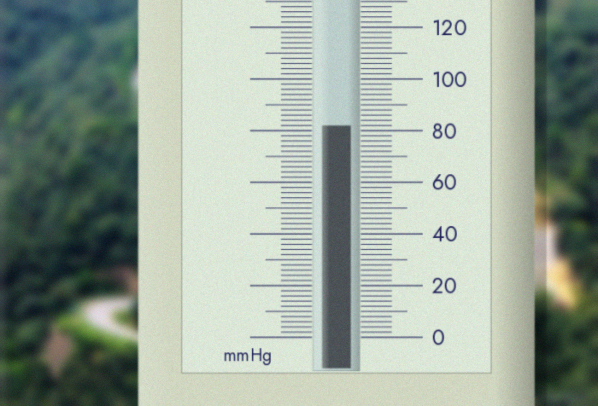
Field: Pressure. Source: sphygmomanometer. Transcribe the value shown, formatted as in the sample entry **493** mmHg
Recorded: **82** mmHg
